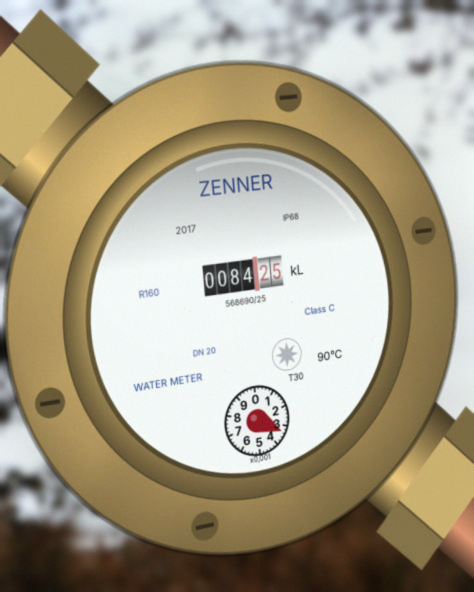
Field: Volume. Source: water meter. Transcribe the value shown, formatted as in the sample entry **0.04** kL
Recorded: **84.253** kL
